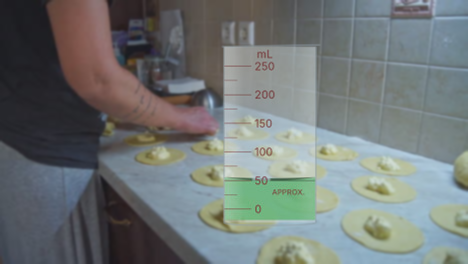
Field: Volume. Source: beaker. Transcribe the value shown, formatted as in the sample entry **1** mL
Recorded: **50** mL
